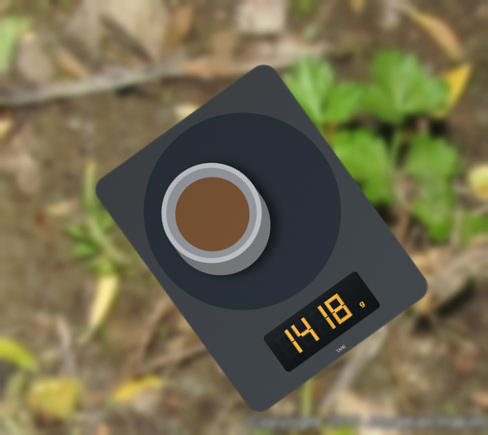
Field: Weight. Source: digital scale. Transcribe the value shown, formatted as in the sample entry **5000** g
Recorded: **1418** g
